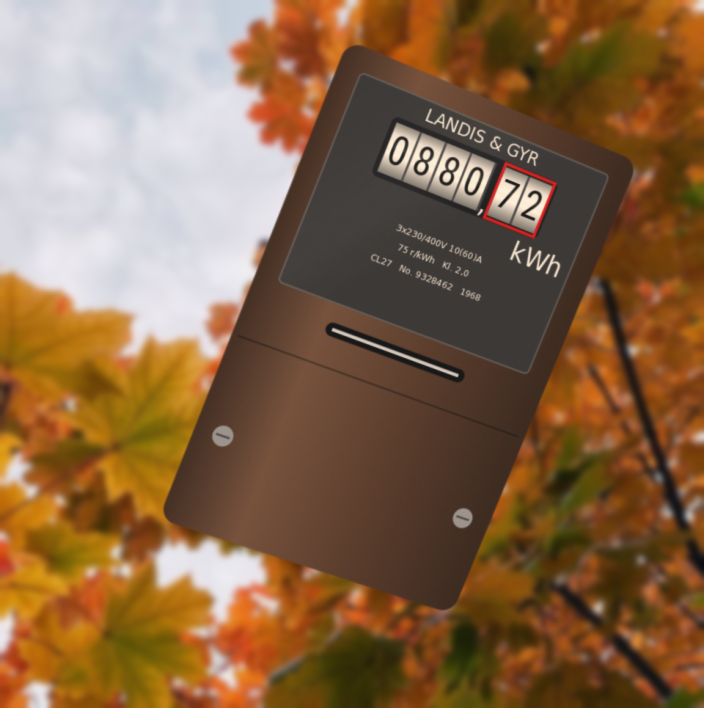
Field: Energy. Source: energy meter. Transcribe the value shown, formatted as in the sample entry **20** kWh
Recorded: **880.72** kWh
